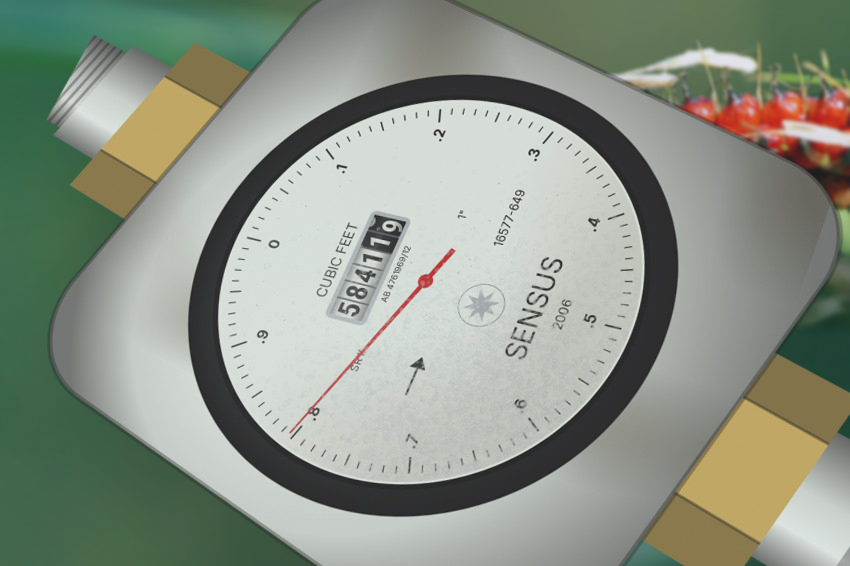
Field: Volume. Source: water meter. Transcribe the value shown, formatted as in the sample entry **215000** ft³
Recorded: **584118.80** ft³
